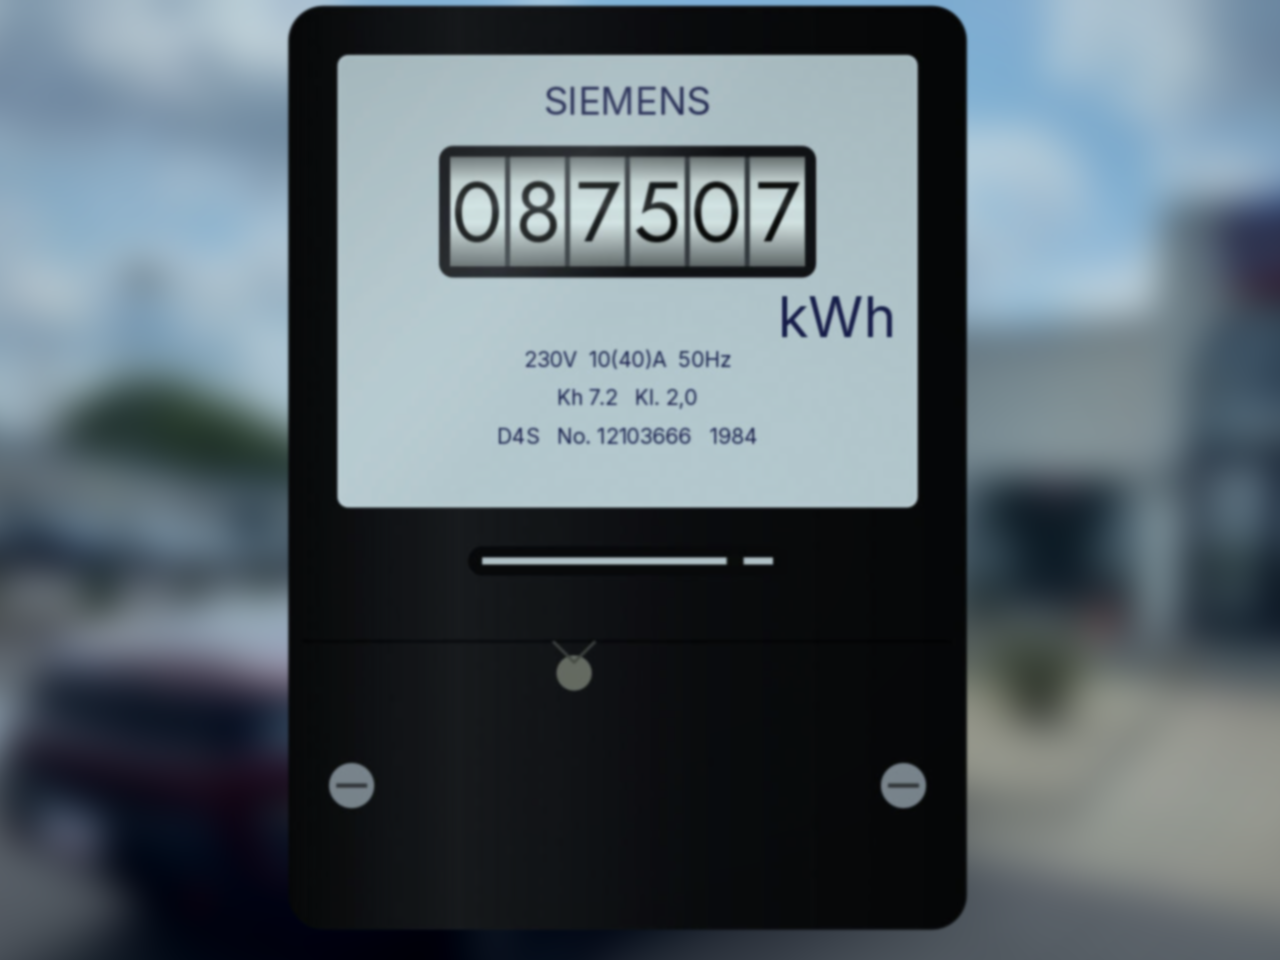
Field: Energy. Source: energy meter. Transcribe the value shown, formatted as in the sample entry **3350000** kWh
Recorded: **87507** kWh
